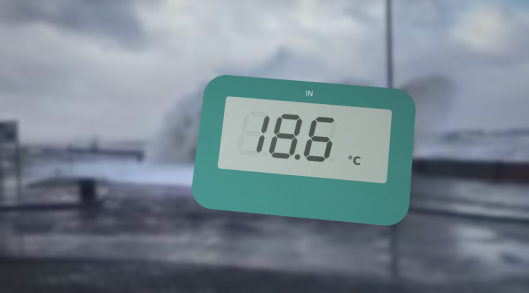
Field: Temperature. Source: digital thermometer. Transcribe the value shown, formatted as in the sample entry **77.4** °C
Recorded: **18.6** °C
